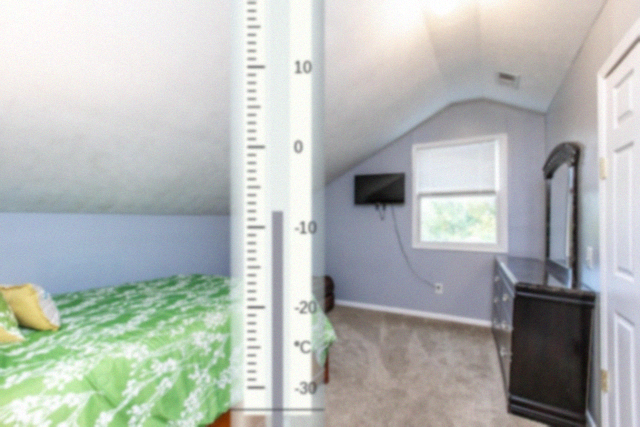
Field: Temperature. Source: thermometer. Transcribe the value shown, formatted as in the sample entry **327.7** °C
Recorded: **-8** °C
